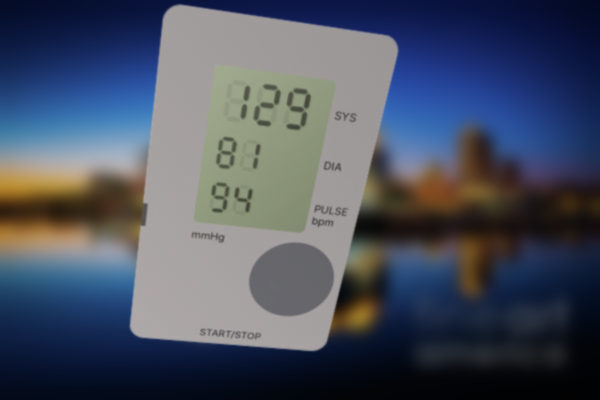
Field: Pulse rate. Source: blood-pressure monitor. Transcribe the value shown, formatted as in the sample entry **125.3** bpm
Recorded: **94** bpm
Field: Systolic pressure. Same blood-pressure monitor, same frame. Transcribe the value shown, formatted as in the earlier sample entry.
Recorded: **129** mmHg
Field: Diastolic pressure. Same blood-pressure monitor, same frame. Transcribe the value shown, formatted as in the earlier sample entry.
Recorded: **81** mmHg
